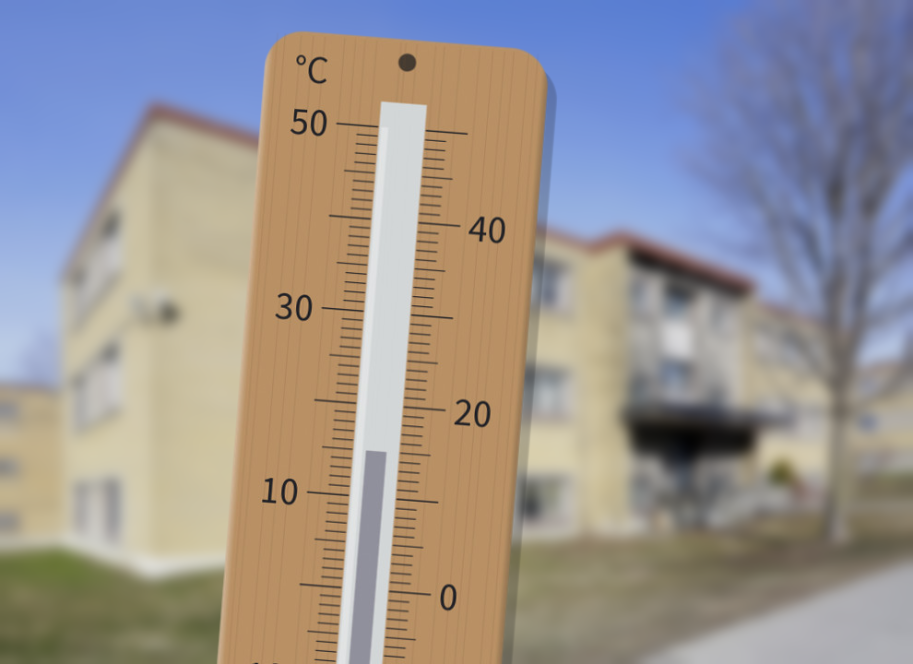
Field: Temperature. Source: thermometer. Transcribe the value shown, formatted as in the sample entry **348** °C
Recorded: **15** °C
